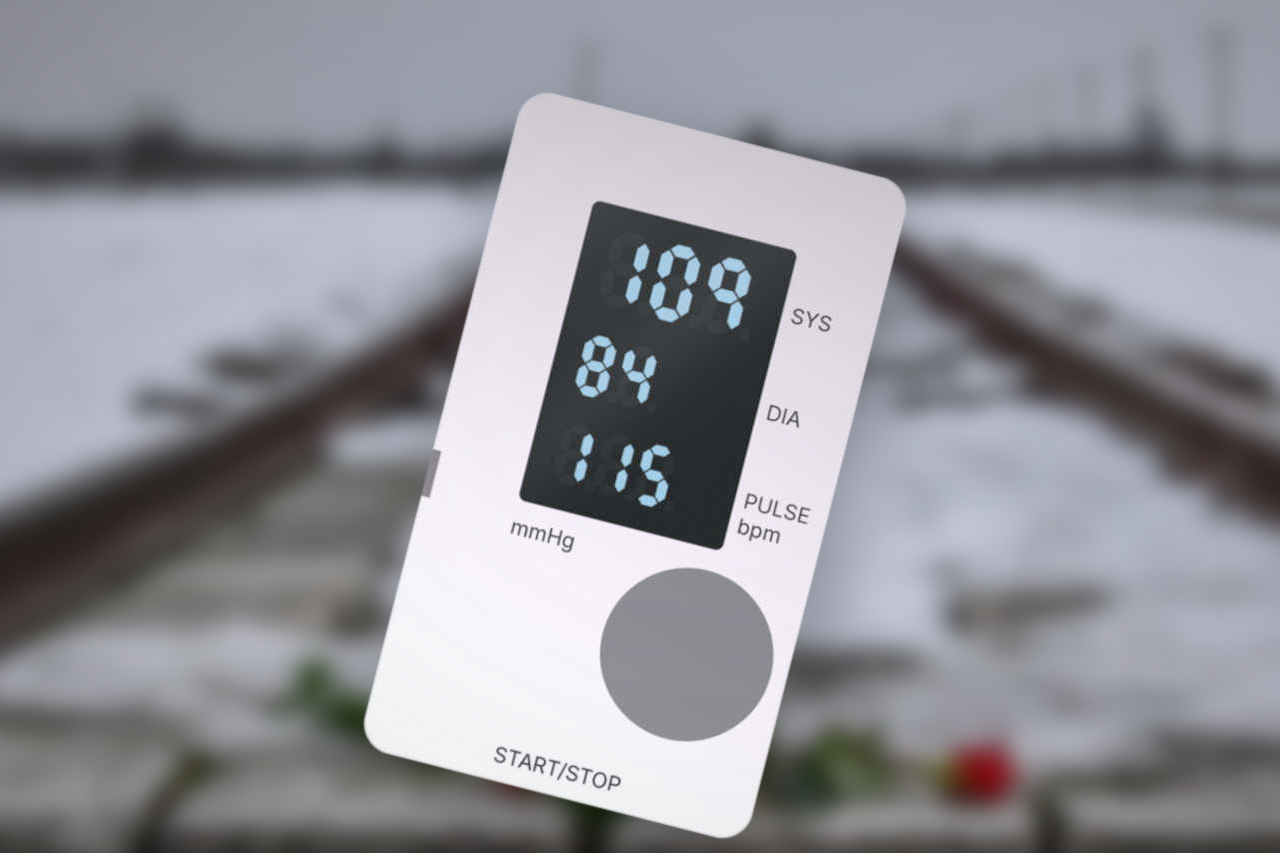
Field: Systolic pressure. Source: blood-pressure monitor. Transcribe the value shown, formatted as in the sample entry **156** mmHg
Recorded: **109** mmHg
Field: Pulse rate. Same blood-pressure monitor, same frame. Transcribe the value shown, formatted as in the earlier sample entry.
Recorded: **115** bpm
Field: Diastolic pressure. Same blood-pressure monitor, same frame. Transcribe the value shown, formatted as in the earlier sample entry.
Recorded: **84** mmHg
